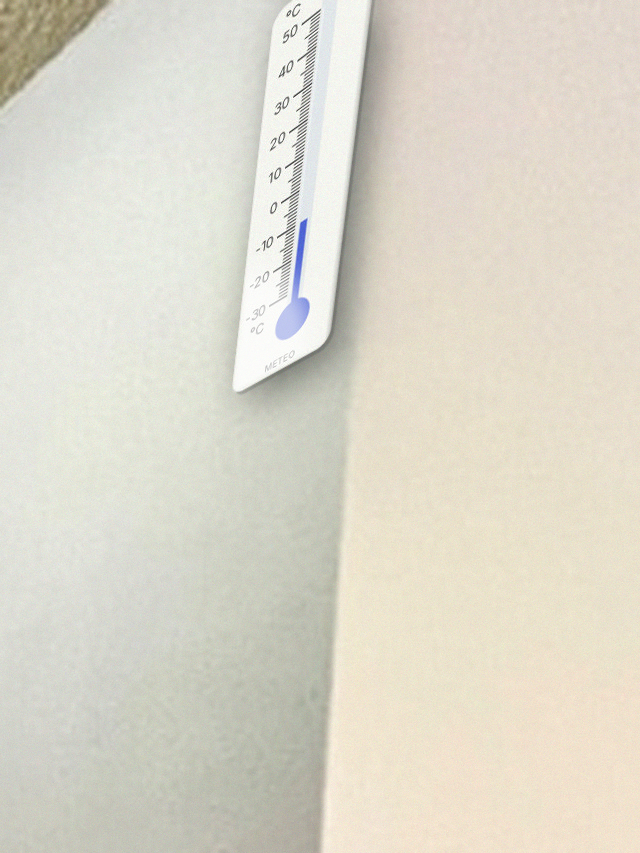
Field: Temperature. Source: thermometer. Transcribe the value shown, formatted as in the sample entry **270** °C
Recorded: **-10** °C
